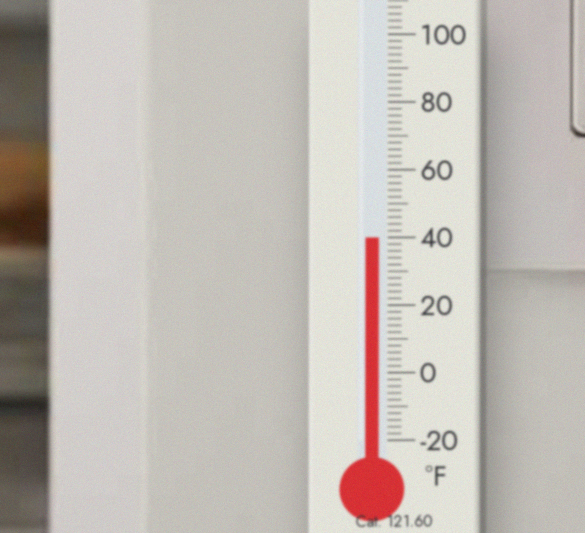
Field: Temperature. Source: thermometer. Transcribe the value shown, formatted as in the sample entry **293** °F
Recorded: **40** °F
